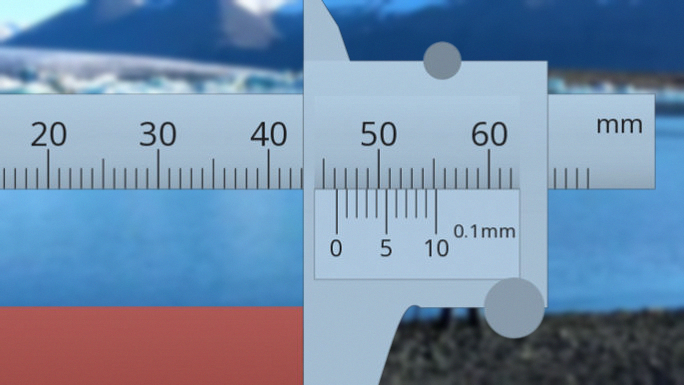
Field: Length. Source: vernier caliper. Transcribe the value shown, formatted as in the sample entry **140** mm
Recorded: **46.2** mm
